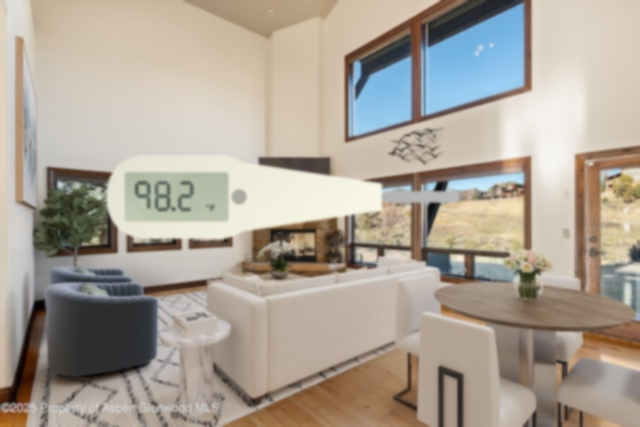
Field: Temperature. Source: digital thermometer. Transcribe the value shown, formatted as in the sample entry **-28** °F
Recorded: **98.2** °F
